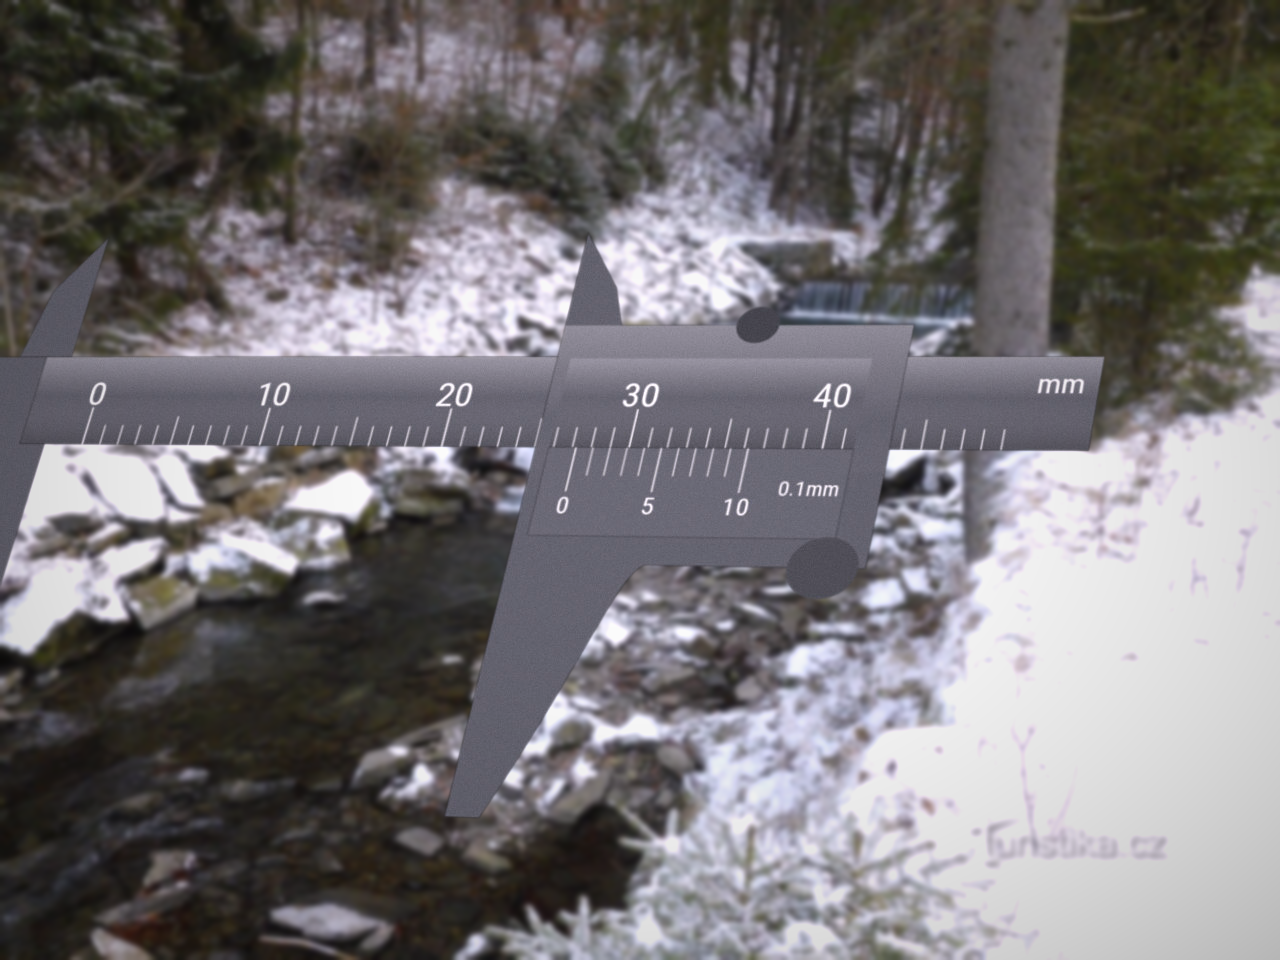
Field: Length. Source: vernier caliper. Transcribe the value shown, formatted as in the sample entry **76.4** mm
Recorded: **27.2** mm
